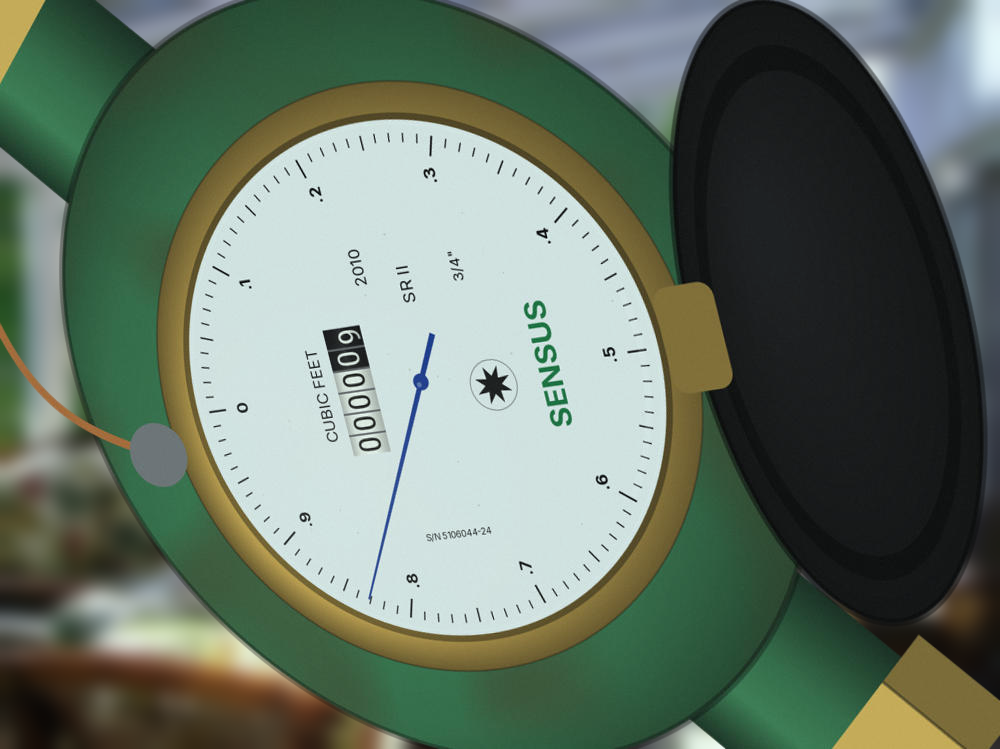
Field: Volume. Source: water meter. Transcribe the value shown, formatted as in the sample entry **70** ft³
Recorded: **8.83** ft³
